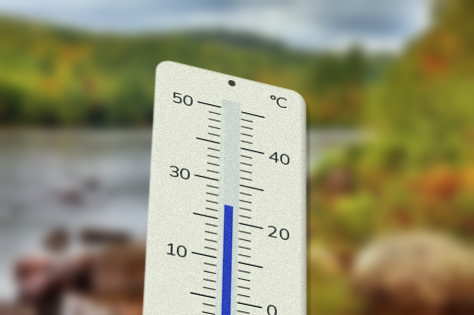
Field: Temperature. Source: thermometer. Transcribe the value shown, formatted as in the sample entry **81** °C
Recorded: **24** °C
